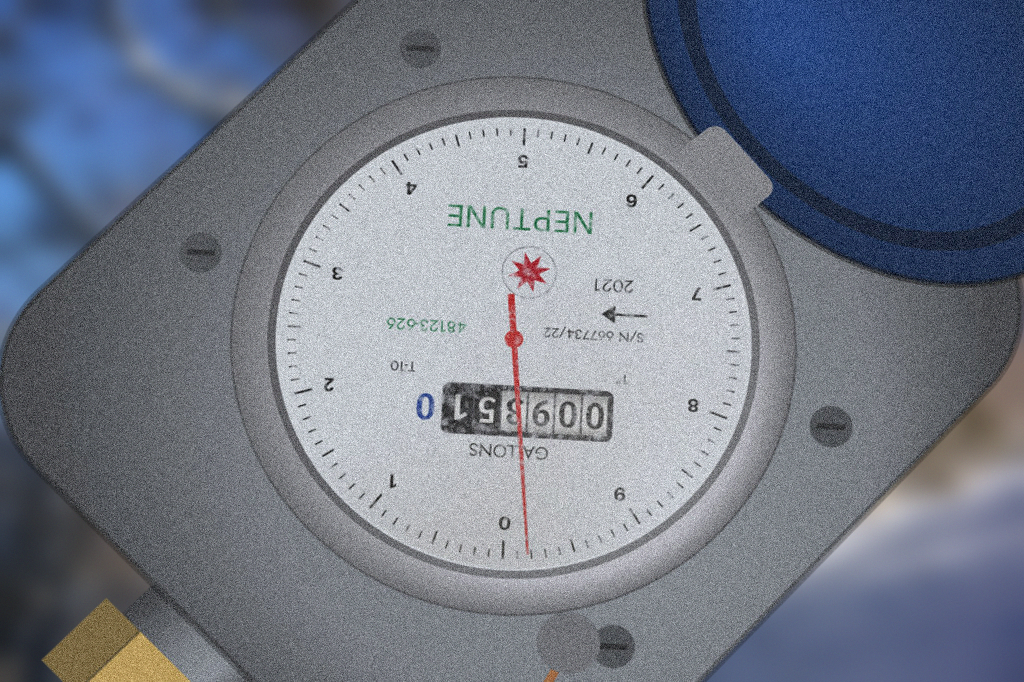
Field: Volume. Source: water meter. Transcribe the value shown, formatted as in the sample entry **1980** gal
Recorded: **93509.8** gal
